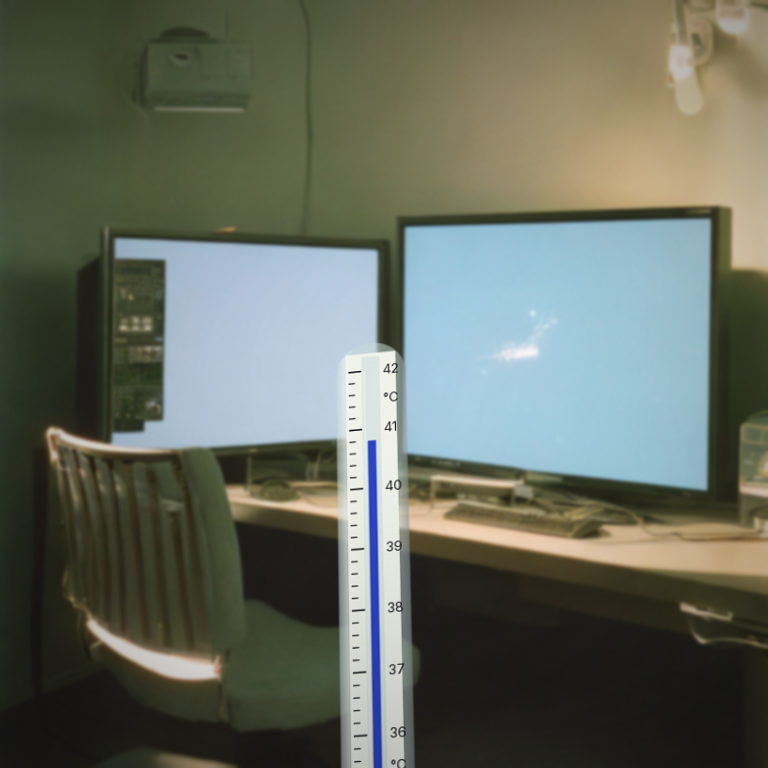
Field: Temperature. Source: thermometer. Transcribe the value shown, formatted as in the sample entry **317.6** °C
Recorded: **40.8** °C
